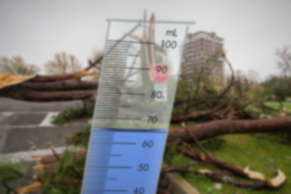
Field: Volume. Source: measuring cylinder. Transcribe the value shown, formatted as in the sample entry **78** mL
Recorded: **65** mL
